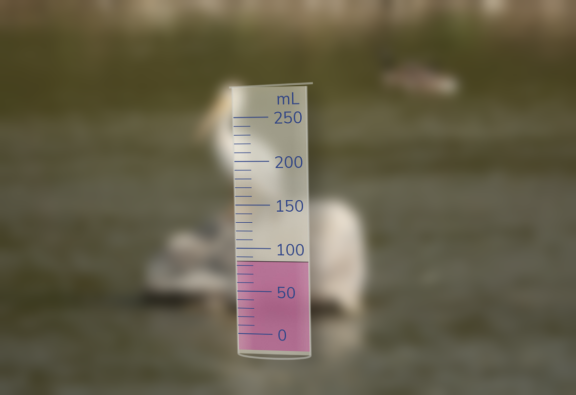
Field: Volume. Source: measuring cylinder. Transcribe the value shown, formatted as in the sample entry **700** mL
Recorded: **85** mL
